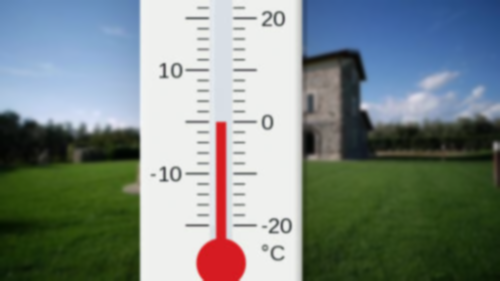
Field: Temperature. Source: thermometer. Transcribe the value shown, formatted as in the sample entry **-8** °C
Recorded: **0** °C
